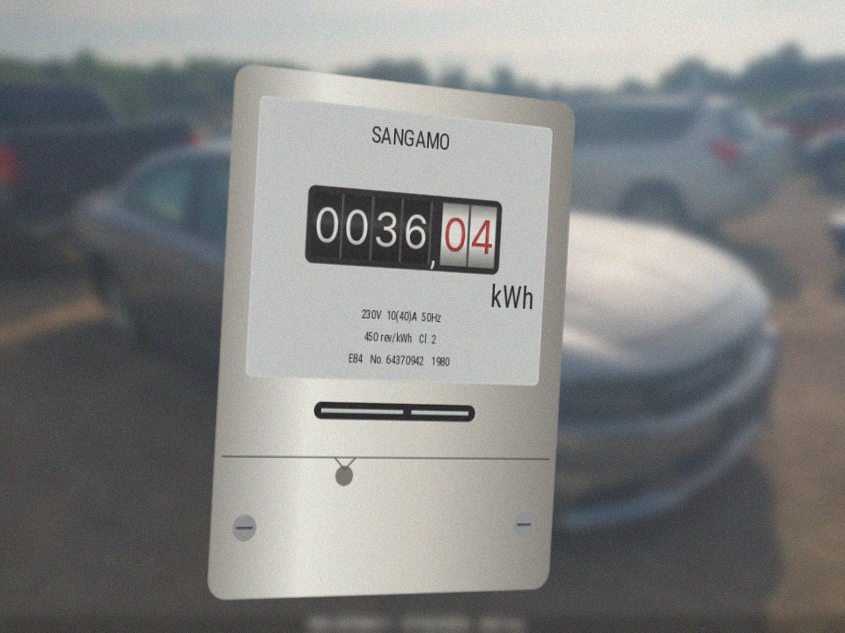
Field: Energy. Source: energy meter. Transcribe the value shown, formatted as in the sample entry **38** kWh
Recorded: **36.04** kWh
